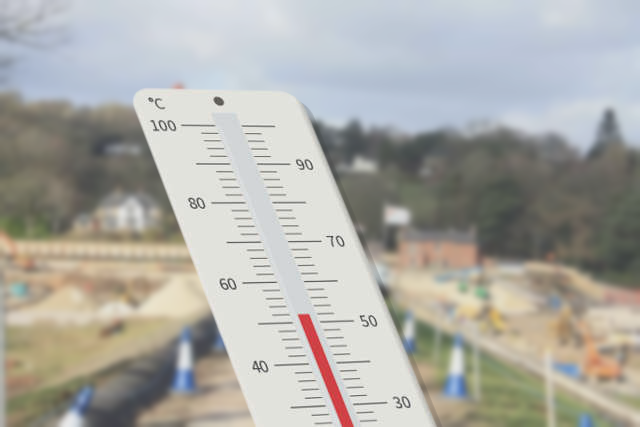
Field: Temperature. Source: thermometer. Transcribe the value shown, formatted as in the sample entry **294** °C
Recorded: **52** °C
